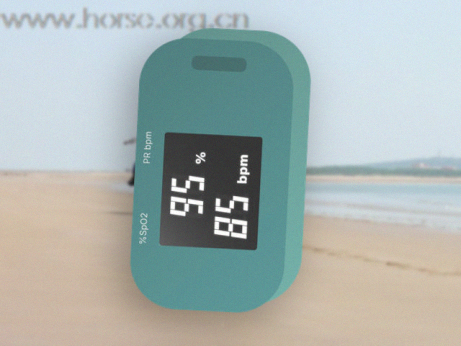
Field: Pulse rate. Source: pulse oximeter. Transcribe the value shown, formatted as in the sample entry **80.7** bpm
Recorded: **85** bpm
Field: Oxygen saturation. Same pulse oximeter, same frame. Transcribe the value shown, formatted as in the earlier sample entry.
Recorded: **95** %
